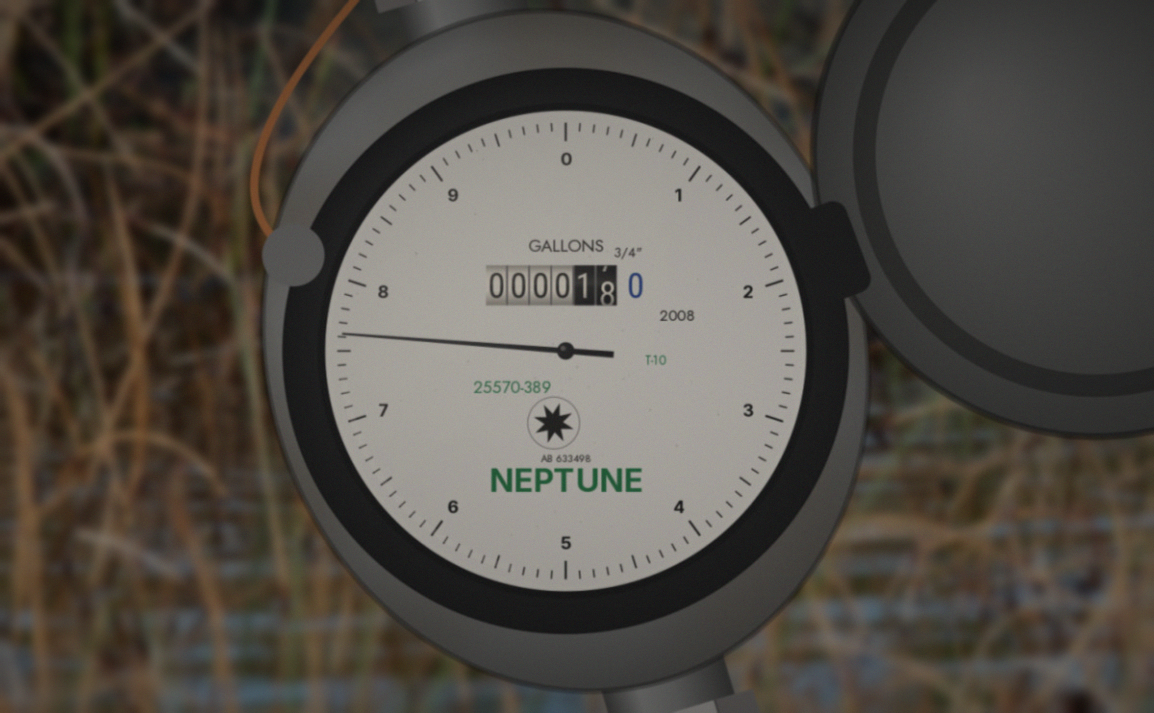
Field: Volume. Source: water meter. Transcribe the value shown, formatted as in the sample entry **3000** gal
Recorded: **177.6** gal
